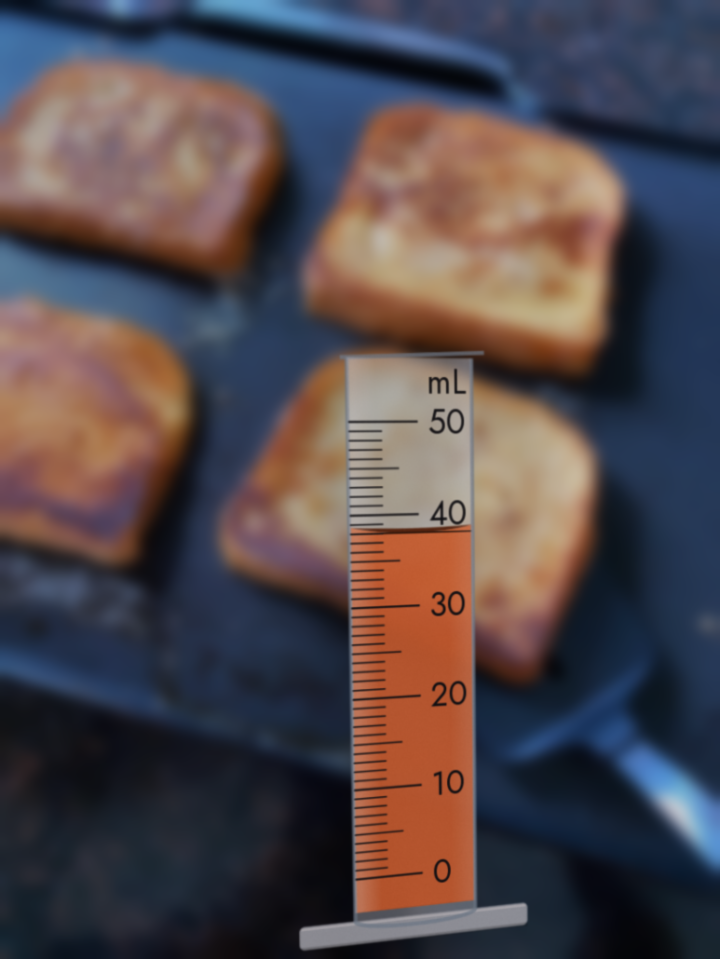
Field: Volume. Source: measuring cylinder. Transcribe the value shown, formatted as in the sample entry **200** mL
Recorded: **38** mL
